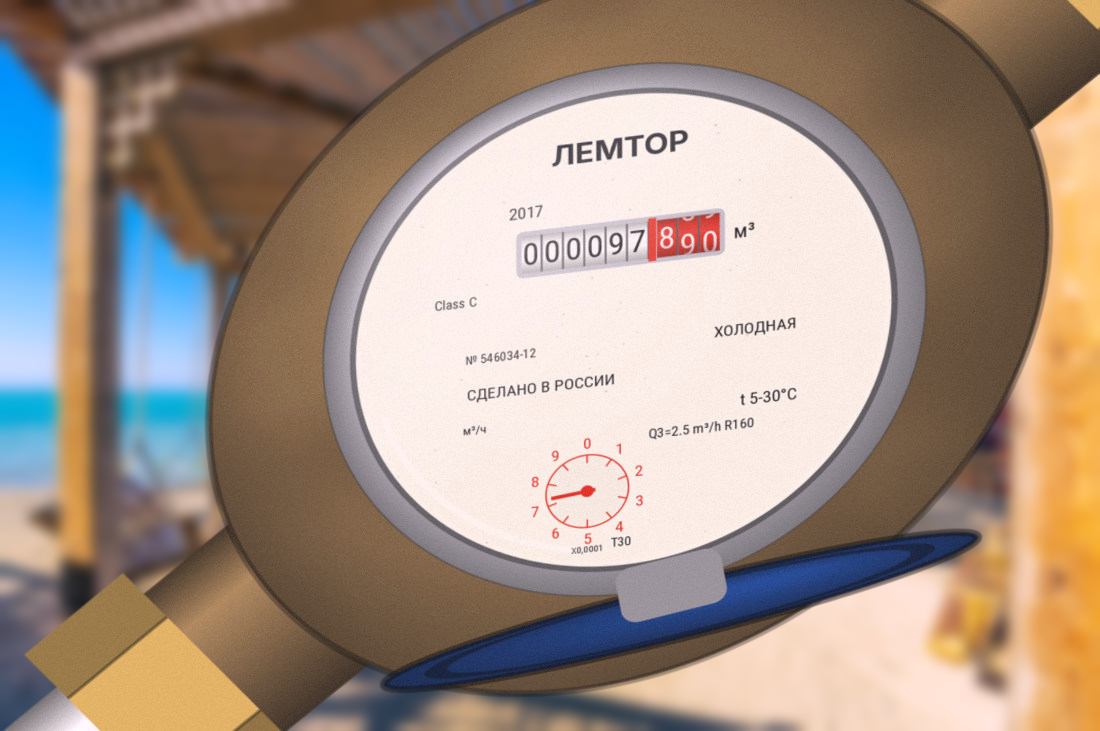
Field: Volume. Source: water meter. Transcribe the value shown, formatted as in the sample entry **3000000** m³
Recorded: **97.8897** m³
